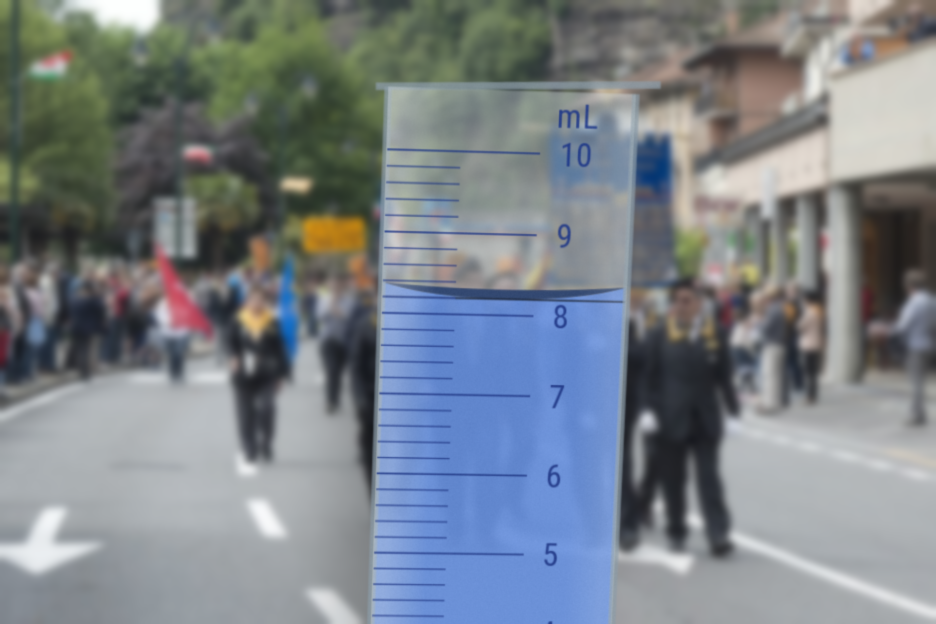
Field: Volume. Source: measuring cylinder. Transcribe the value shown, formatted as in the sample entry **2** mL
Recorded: **8.2** mL
